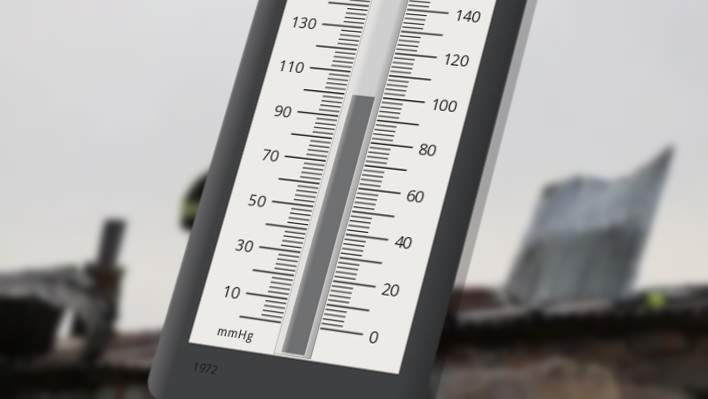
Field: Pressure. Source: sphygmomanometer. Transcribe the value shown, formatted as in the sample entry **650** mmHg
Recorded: **100** mmHg
